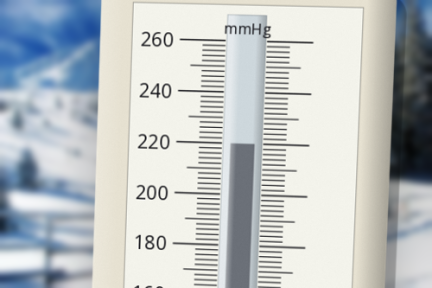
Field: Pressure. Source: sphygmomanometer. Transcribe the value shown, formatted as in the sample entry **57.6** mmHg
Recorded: **220** mmHg
